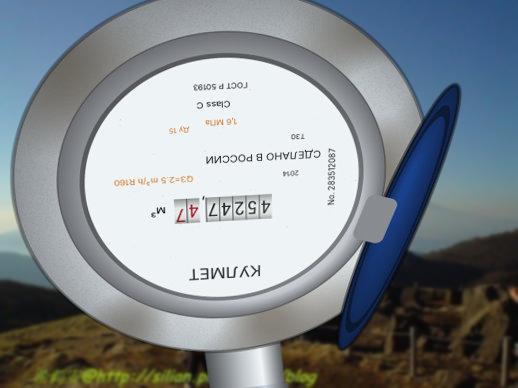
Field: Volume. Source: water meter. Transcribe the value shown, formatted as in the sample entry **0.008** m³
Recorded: **45247.47** m³
